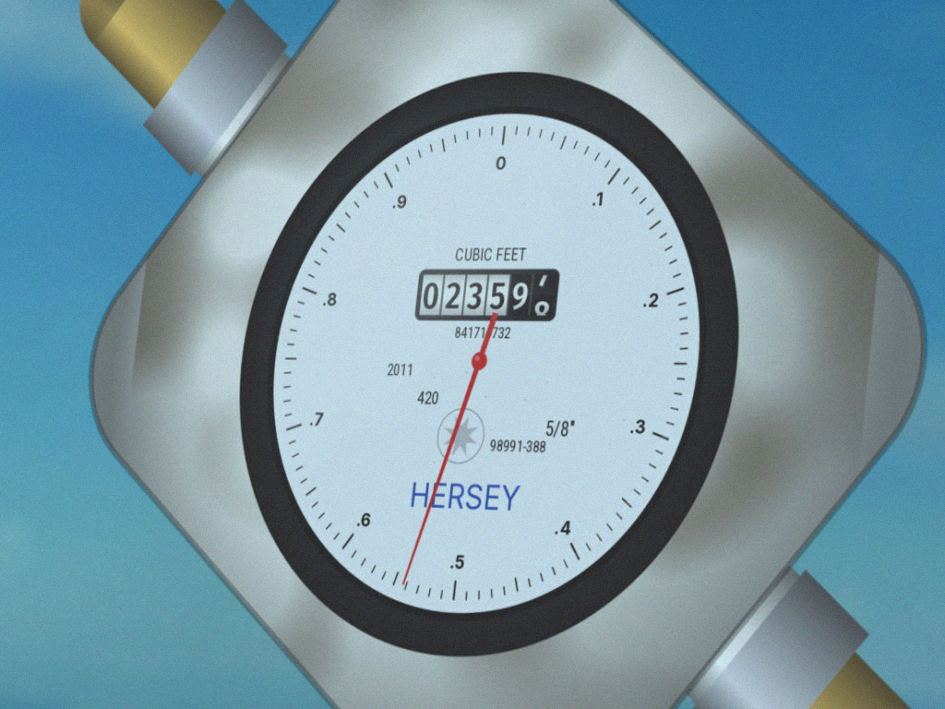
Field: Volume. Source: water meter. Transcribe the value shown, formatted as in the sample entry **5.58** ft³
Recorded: **23597.54** ft³
